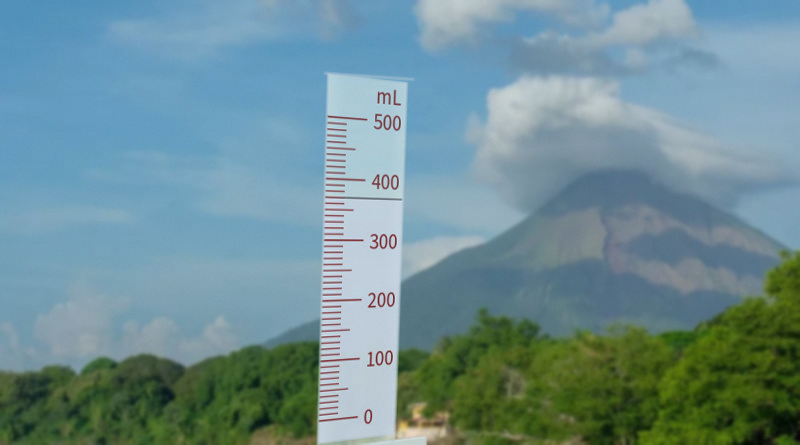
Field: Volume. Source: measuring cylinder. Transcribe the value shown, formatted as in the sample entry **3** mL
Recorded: **370** mL
